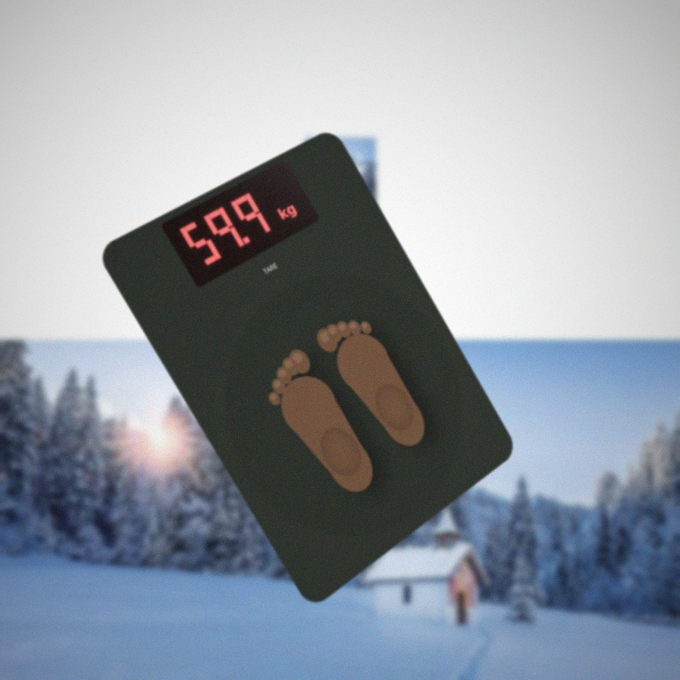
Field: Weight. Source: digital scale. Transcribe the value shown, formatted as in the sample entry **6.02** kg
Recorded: **59.9** kg
